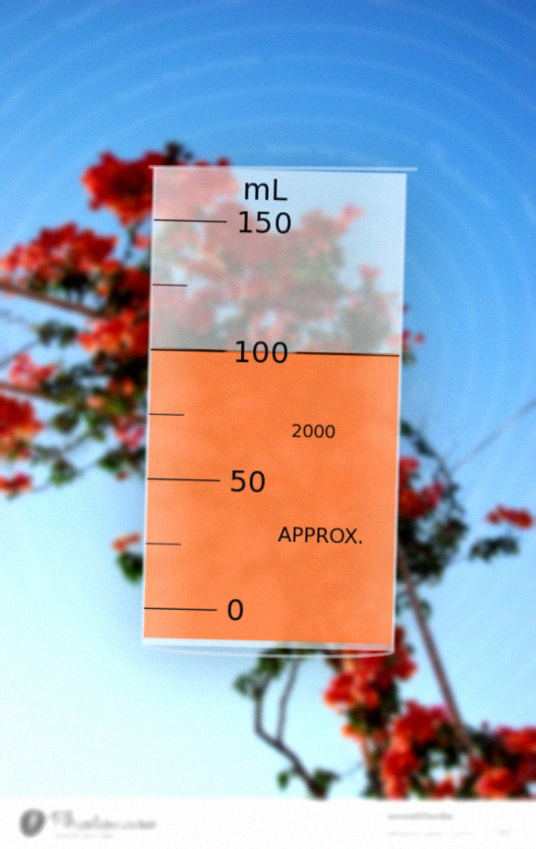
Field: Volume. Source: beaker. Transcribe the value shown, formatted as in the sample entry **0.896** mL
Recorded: **100** mL
